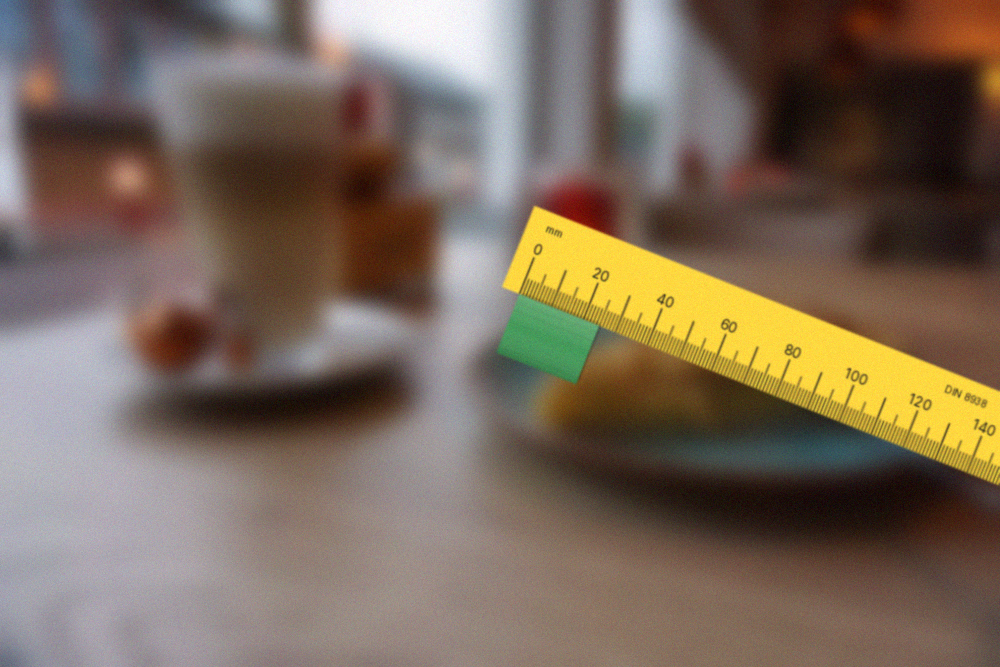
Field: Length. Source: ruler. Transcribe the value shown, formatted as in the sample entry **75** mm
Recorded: **25** mm
